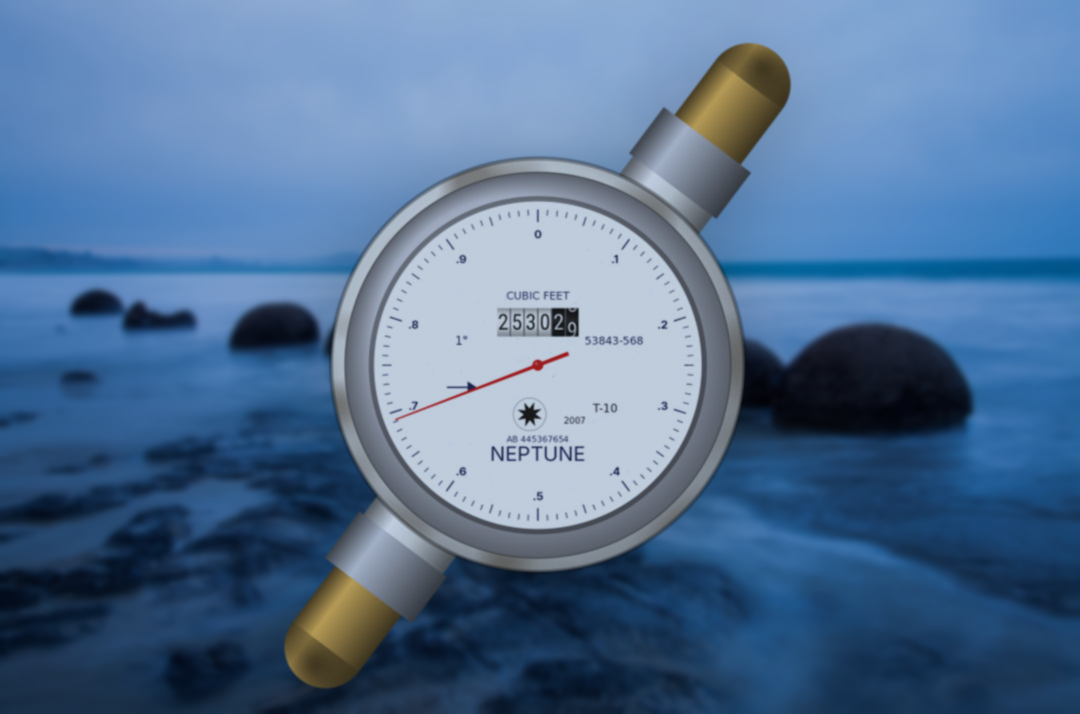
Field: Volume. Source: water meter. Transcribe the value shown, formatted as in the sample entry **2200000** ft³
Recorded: **253028.69** ft³
